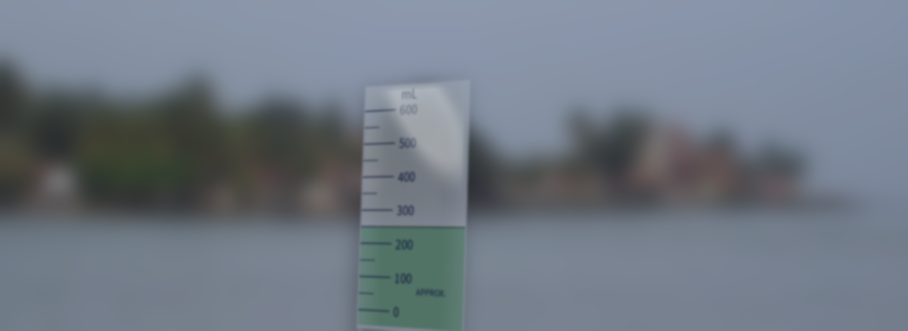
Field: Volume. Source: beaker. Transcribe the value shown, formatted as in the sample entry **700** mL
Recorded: **250** mL
